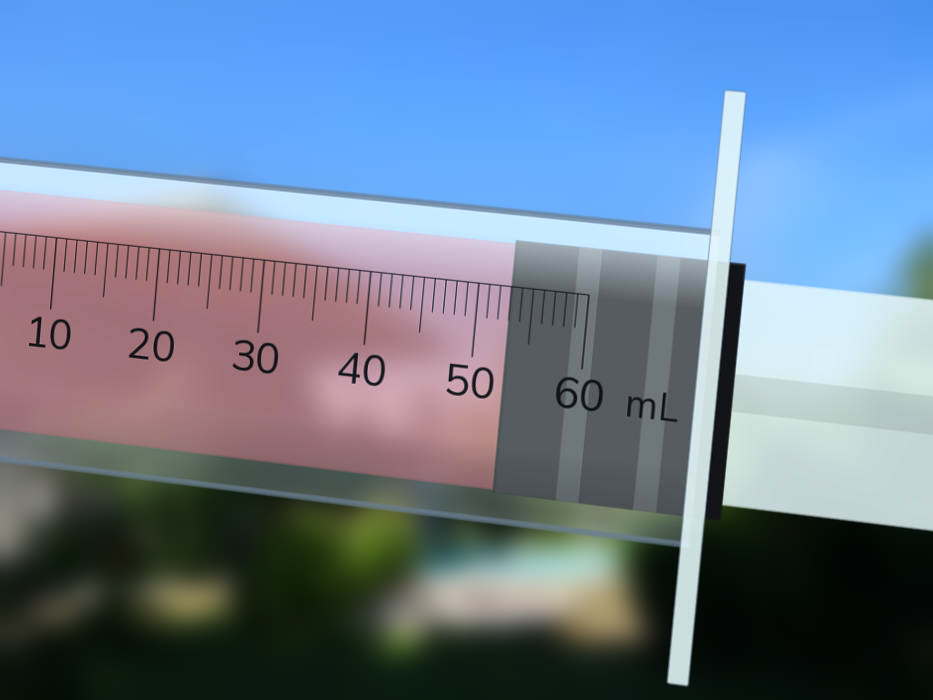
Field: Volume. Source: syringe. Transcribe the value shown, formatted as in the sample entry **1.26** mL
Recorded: **53** mL
